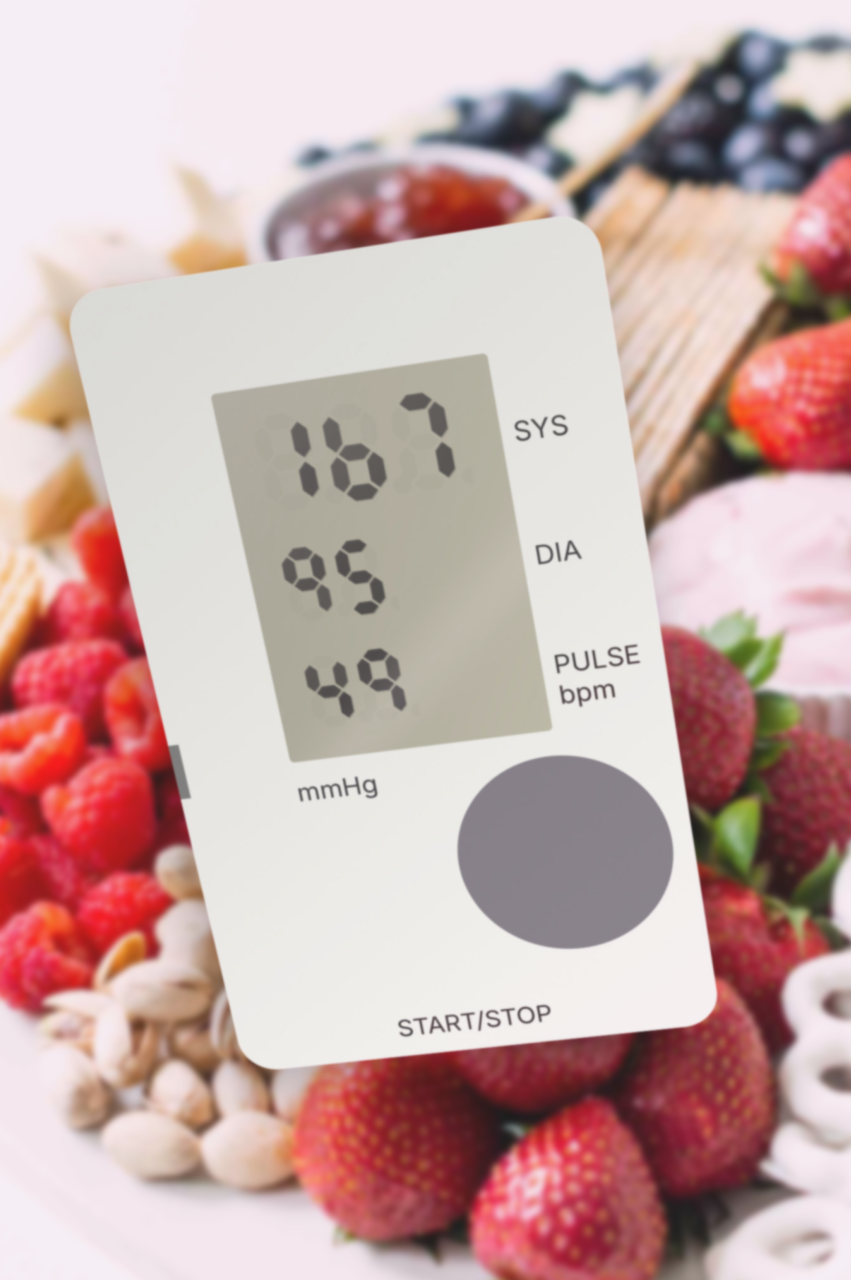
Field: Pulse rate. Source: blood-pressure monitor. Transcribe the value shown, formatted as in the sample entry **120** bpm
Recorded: **49** bpm
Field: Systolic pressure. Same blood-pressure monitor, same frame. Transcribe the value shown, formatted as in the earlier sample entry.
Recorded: **167** mmHg
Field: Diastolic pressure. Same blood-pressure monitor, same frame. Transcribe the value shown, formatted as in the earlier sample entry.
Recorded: **95** mmHg
